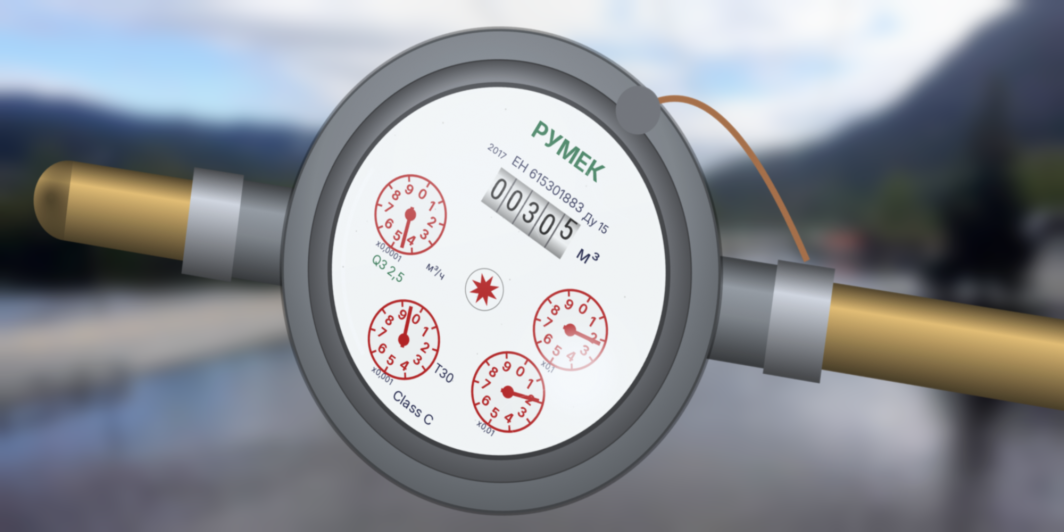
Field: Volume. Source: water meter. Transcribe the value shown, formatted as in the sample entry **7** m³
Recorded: **305.2194** m³
